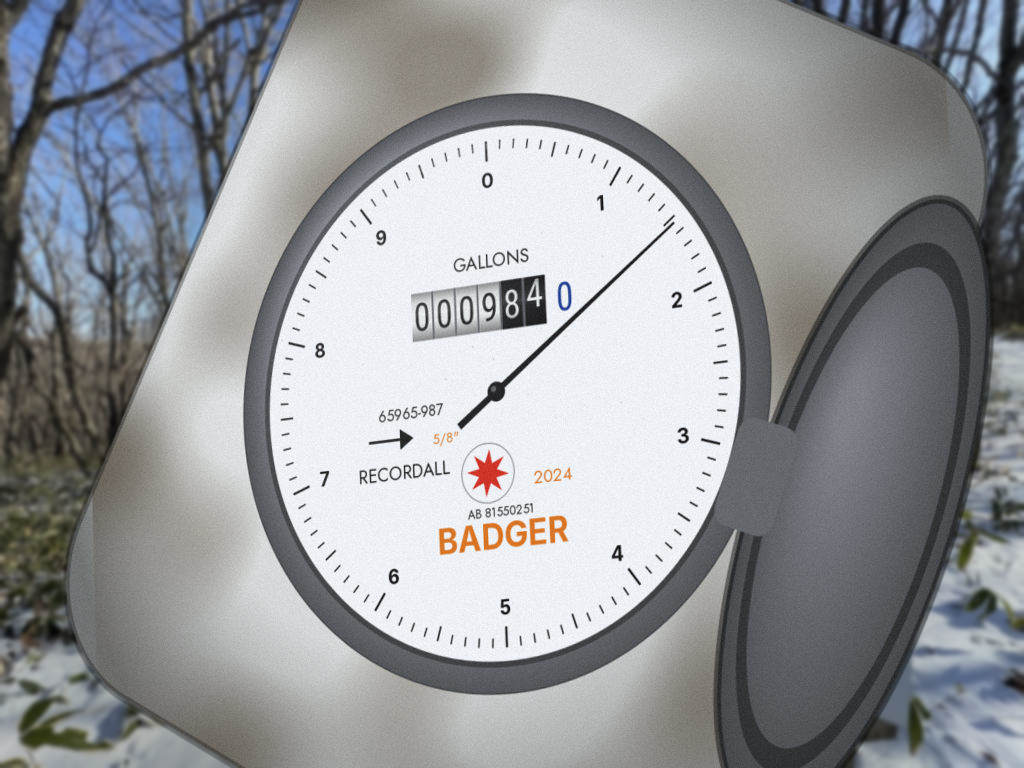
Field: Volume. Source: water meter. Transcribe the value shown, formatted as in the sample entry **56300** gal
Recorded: **9841.5** gal
